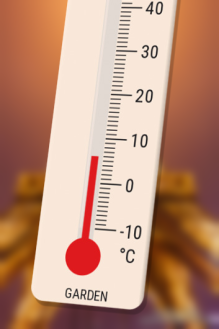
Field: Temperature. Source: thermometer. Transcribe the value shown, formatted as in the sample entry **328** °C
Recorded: **6** °C
